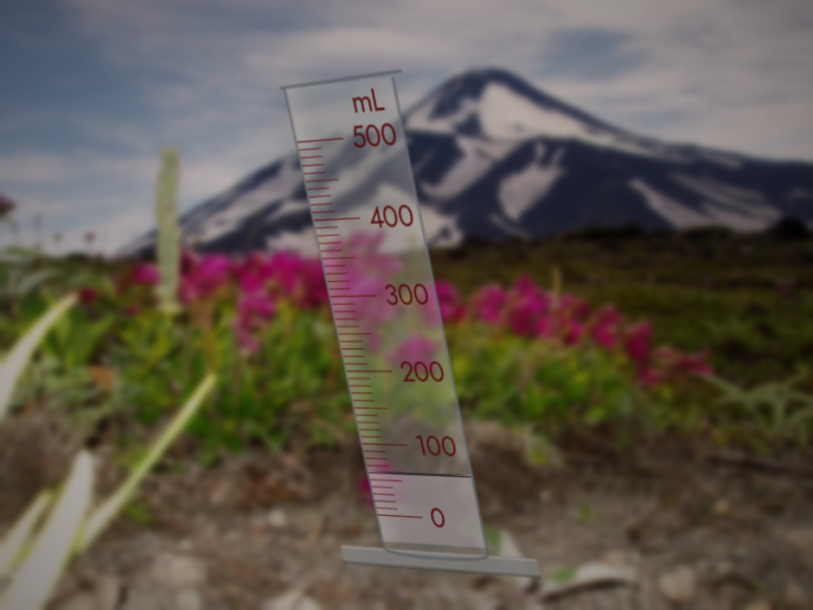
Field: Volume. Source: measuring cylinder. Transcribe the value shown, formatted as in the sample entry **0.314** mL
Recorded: **60** mL
